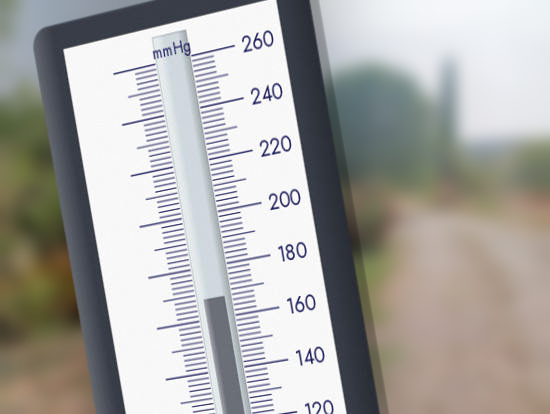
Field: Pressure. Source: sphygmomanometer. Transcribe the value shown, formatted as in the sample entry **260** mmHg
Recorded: **168** mmHg
